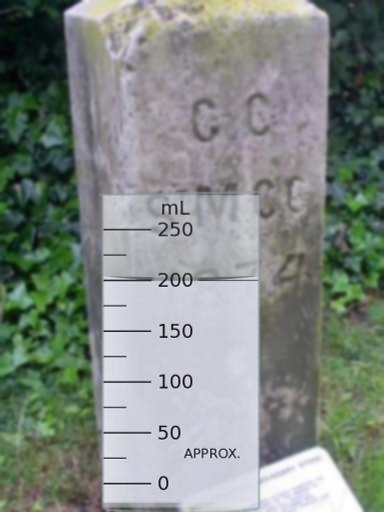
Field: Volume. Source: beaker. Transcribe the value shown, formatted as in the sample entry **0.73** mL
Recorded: **200** mL
